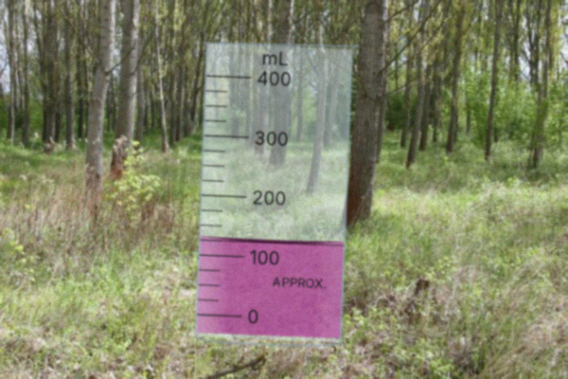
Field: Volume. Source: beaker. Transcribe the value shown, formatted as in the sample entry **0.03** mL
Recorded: **125** mL
